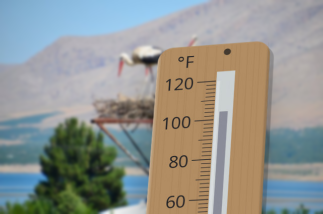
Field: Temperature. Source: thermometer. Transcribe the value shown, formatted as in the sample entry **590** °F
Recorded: **104** °F
